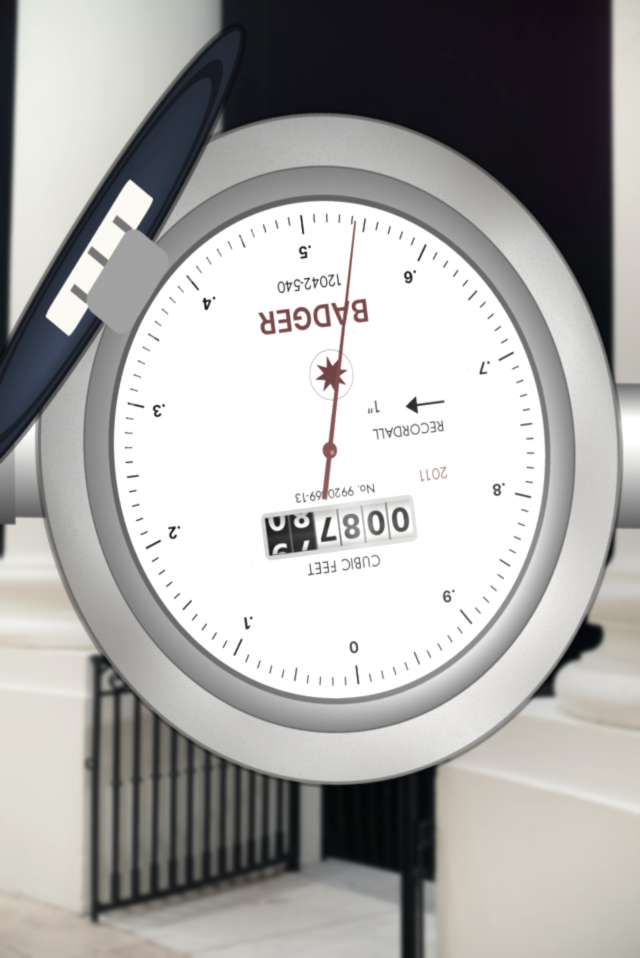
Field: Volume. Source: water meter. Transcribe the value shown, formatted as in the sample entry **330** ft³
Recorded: **8779.54** ft³
